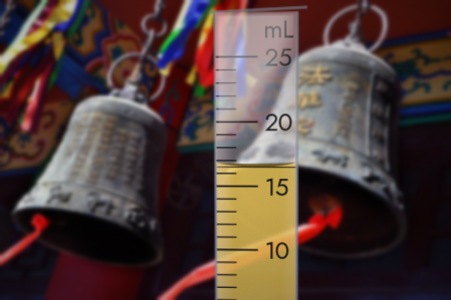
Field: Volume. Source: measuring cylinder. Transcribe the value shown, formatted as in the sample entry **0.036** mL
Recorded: **16.5** mL
